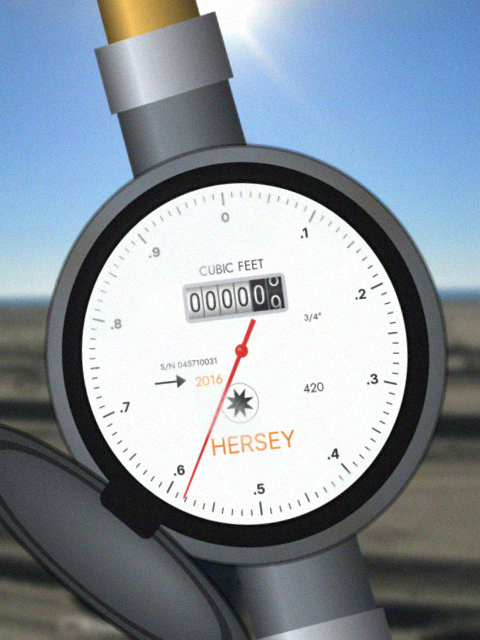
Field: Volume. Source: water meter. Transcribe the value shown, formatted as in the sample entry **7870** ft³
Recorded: **8.58** ft³
